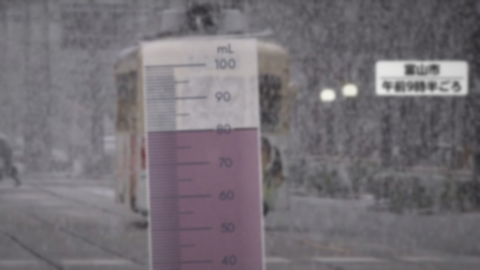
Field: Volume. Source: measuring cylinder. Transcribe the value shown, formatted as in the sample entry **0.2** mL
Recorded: **80** mL
